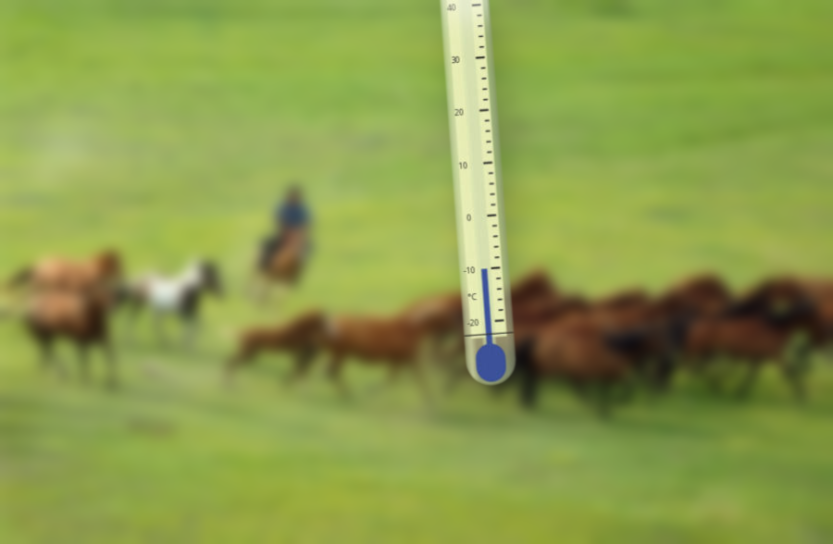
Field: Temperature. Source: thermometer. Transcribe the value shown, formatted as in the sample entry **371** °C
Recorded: **-10** °C
